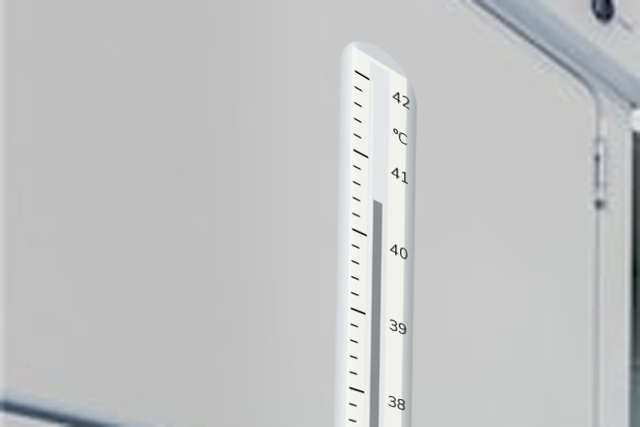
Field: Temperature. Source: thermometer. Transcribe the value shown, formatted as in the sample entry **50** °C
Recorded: **40.5** °C
